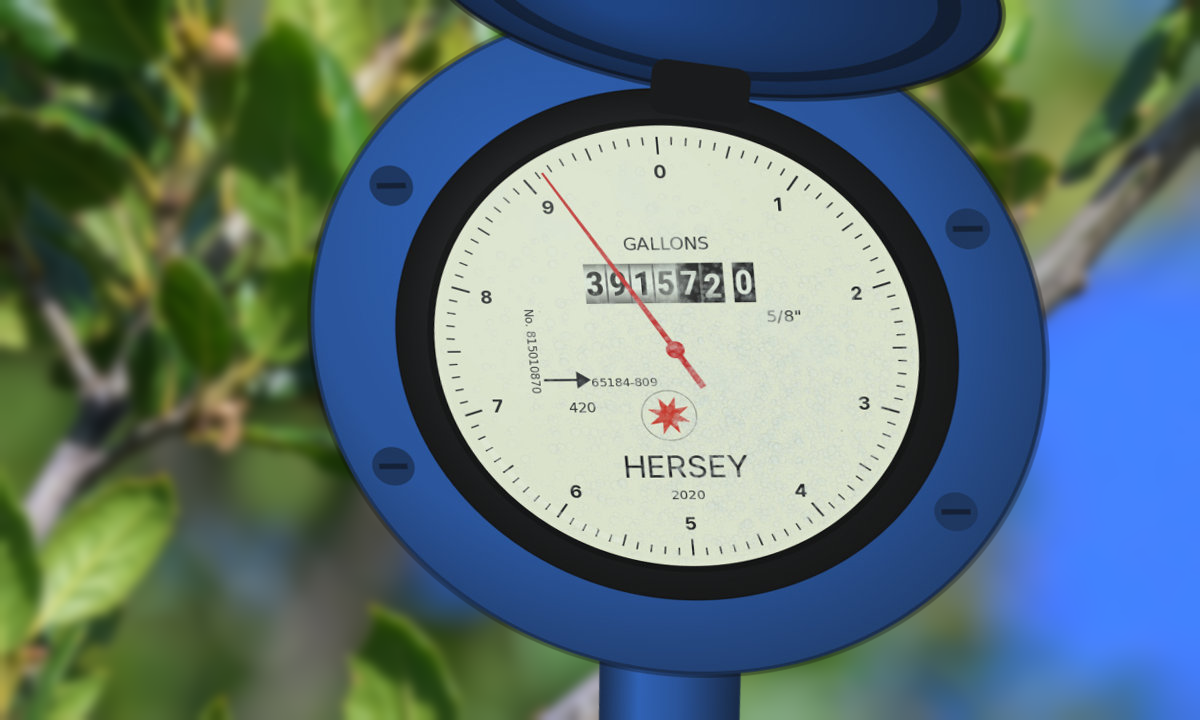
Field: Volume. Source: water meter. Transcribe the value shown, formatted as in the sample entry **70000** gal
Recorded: **3915719.1** gal
